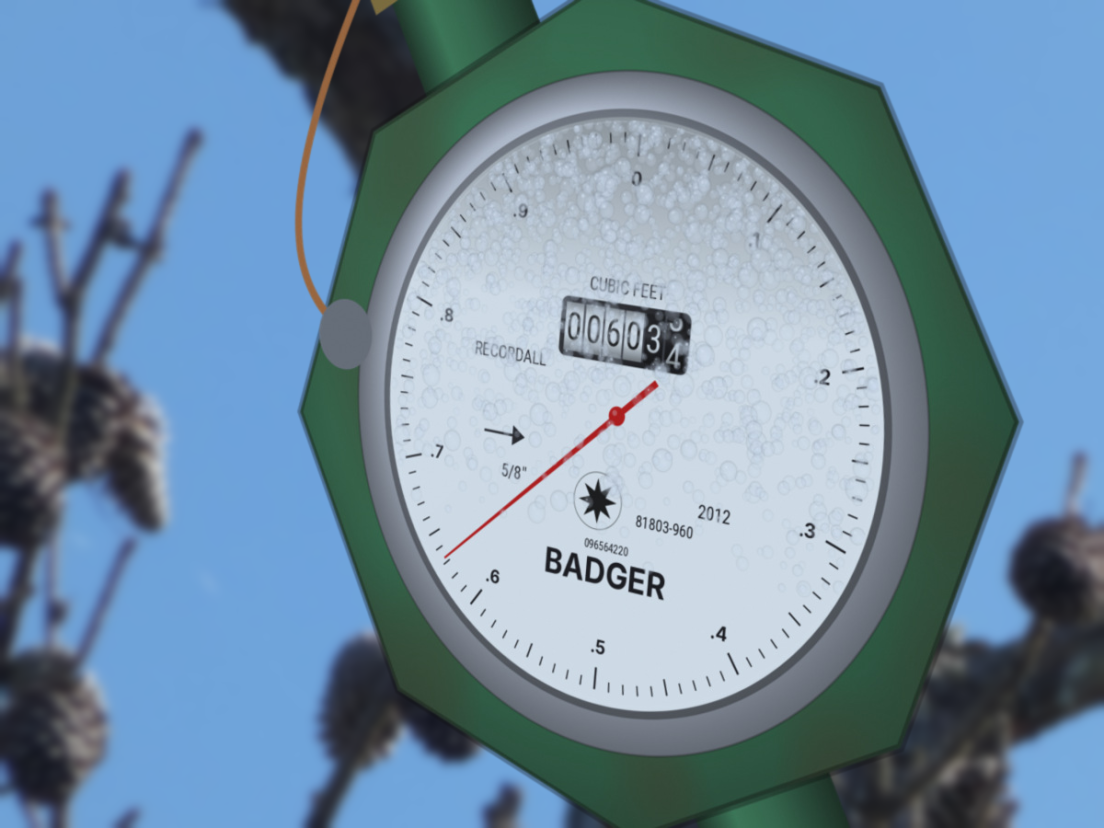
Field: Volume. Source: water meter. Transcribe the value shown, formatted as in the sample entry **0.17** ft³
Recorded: **6033.63** ft³
